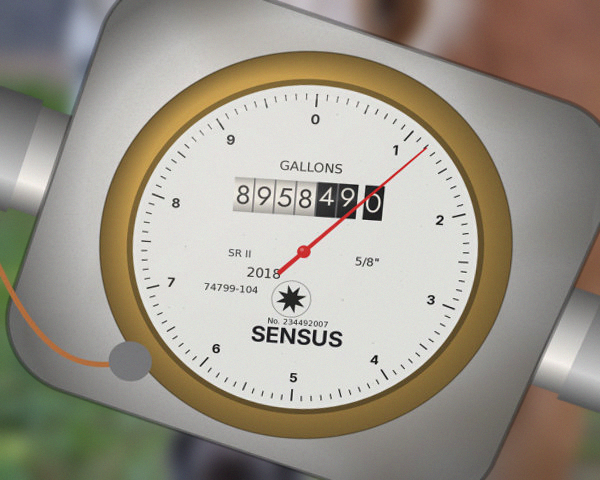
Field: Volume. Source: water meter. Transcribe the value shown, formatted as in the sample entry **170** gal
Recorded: **8958491.2** gal
